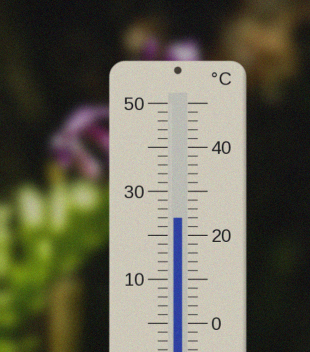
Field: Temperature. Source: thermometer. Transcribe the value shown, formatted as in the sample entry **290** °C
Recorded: **24** °C
